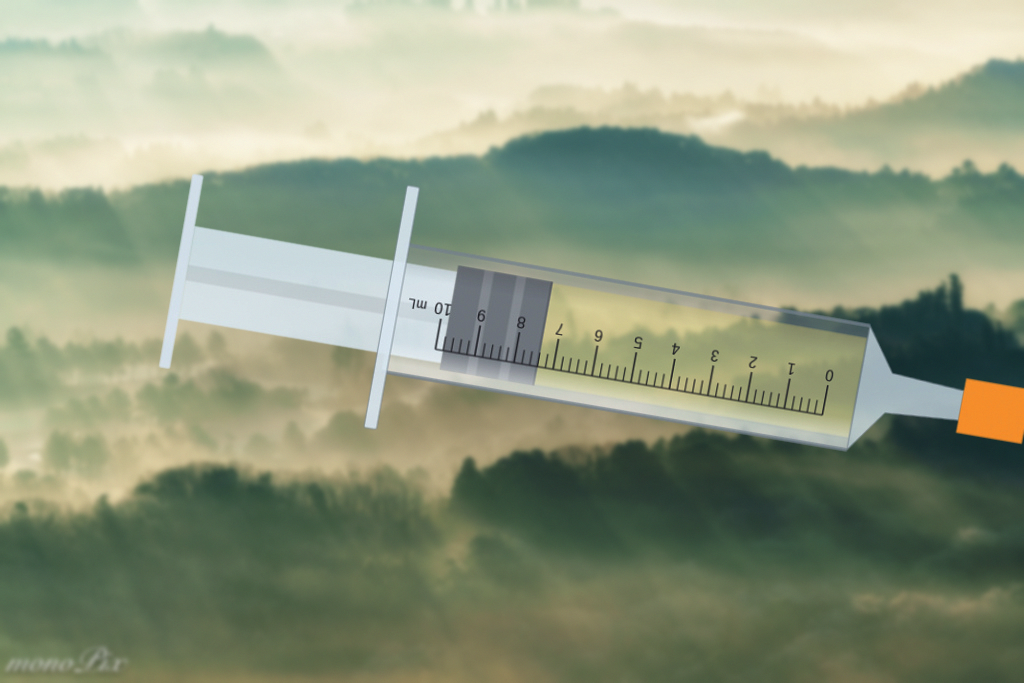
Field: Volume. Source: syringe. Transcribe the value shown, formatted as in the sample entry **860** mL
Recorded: **7.4** mL
